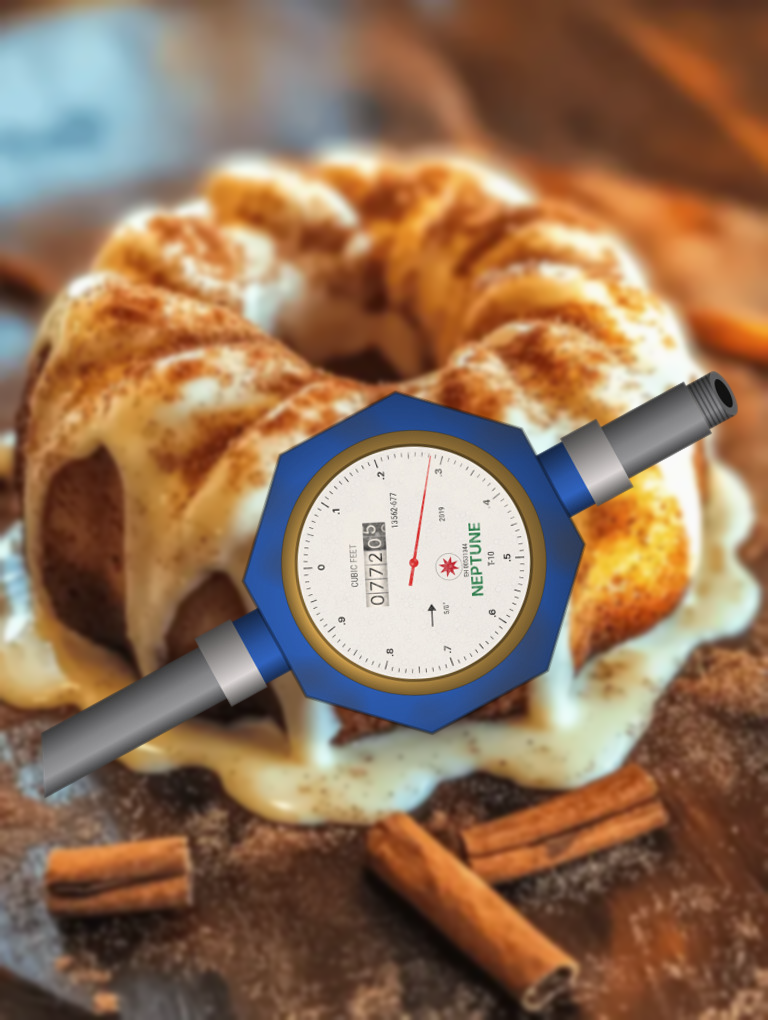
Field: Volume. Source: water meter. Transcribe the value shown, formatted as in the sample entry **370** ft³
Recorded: **77205.28** ft³
